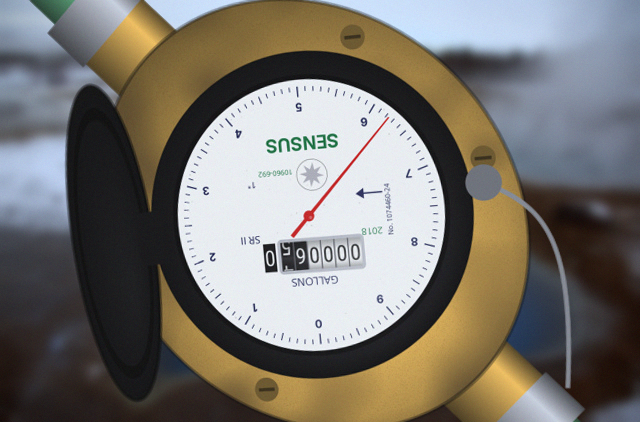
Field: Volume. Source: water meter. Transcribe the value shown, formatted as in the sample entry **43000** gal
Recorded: **646.2** gal
